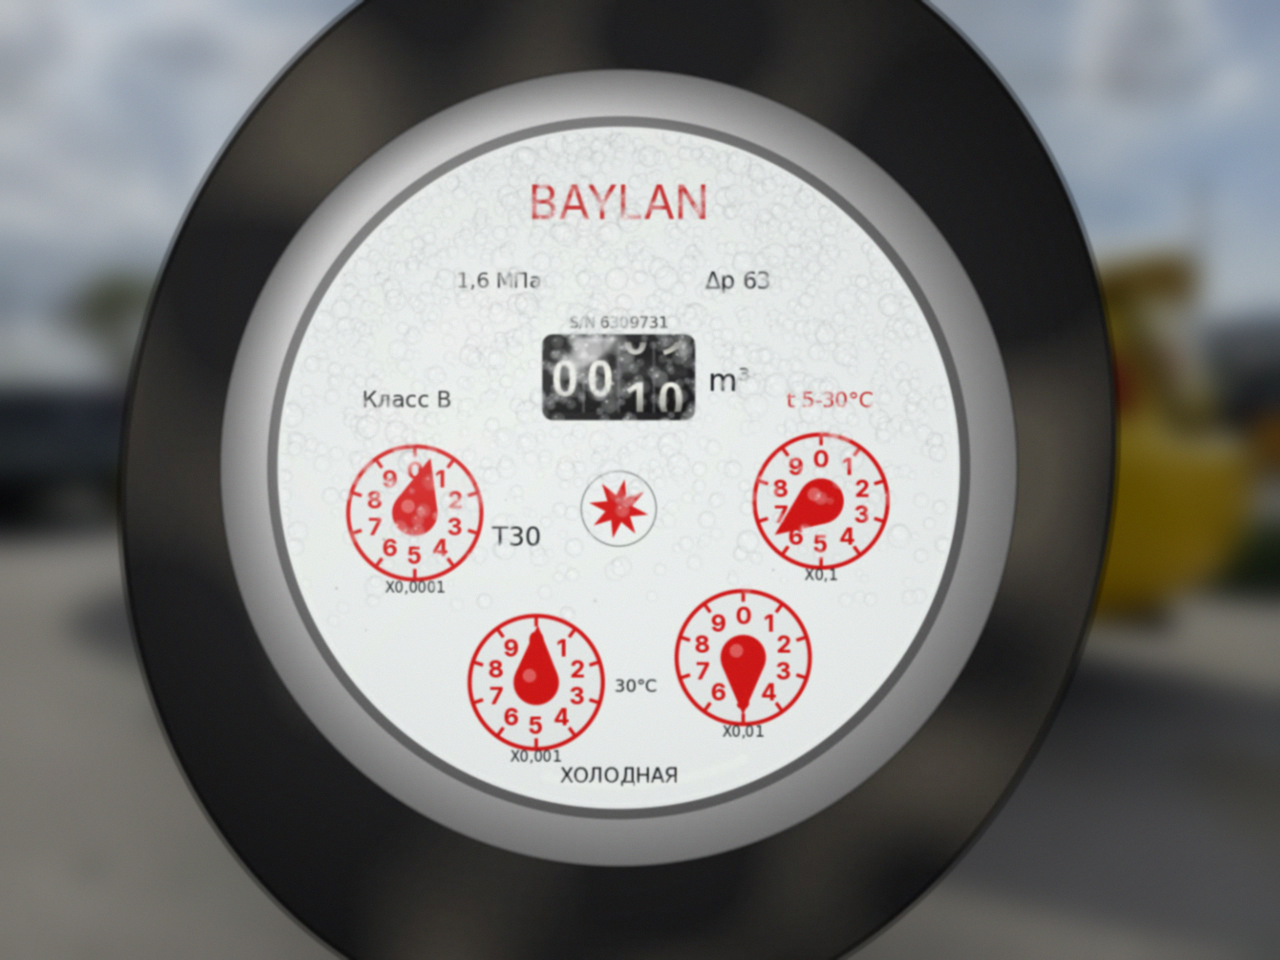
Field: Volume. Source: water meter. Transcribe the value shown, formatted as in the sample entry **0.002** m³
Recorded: **9.6500** m³
